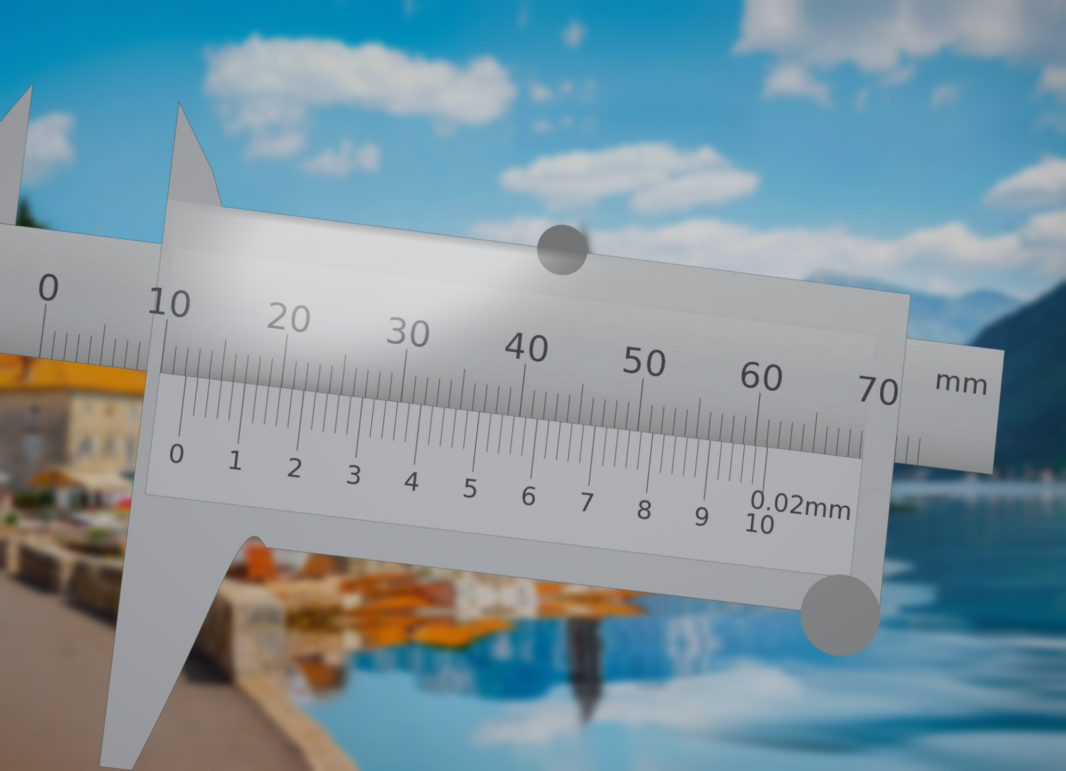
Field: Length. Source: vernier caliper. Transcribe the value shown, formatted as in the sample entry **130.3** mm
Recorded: **12.1** mm
